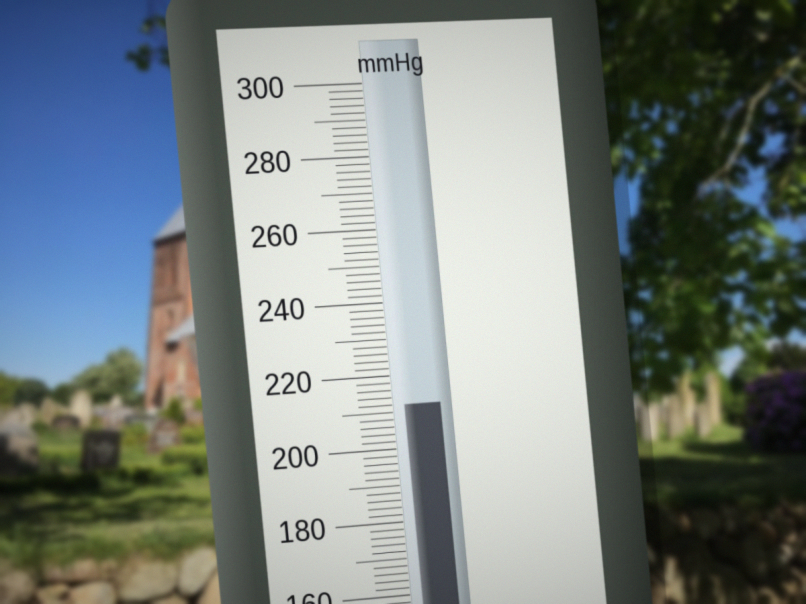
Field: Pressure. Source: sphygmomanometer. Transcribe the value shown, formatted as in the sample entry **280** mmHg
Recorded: **212** mmHg
